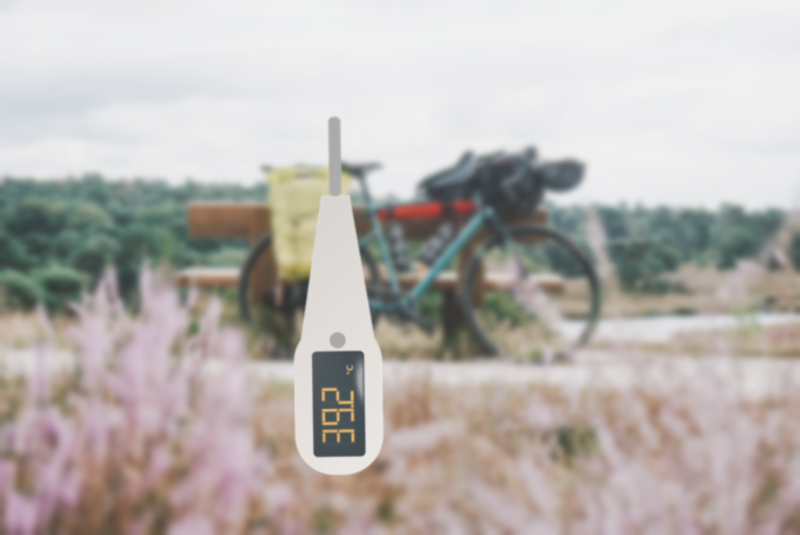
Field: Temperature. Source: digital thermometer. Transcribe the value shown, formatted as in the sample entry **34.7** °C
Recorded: **39.2** °C
